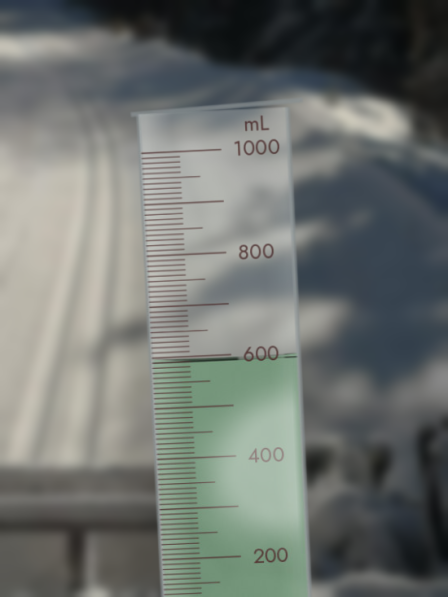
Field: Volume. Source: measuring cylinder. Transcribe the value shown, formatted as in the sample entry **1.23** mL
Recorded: **590** mL
